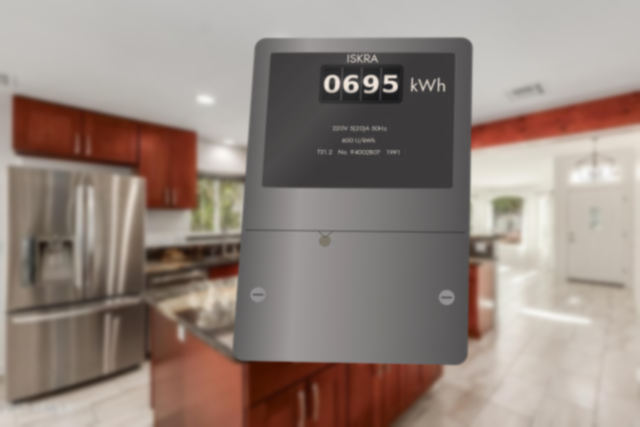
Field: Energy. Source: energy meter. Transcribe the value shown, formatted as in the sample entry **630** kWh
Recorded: **695** kWh
